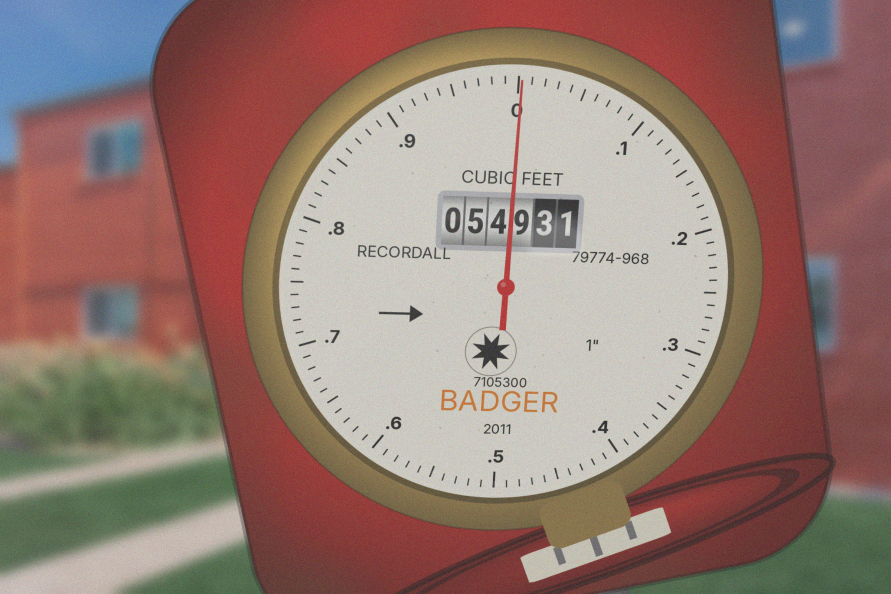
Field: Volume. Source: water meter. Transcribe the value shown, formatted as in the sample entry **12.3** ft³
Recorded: **54931.00** ft³
